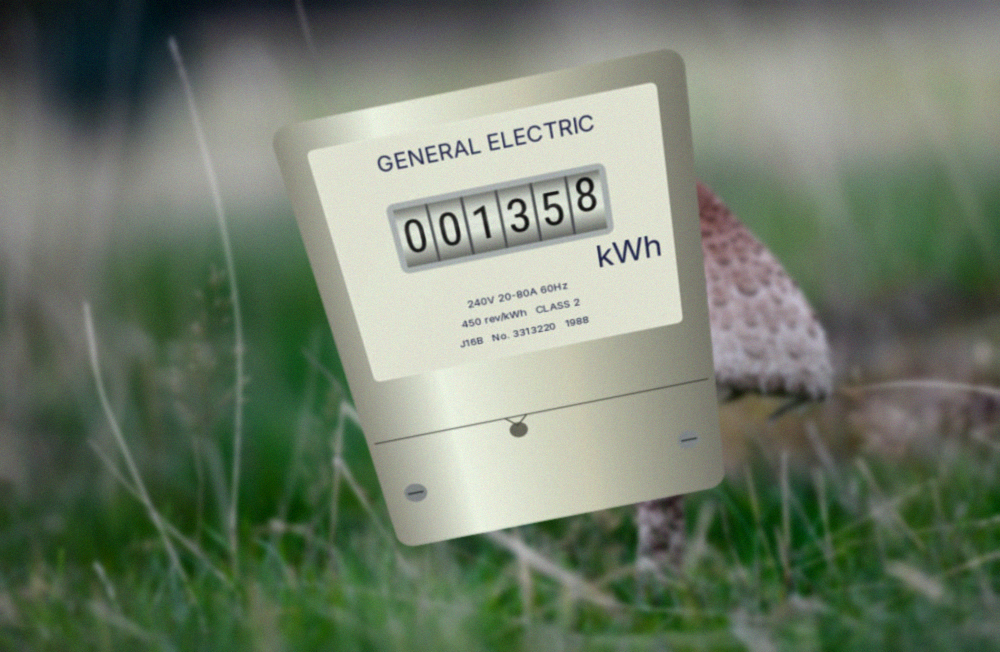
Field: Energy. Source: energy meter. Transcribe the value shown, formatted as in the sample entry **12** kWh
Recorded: **1358** kWh
